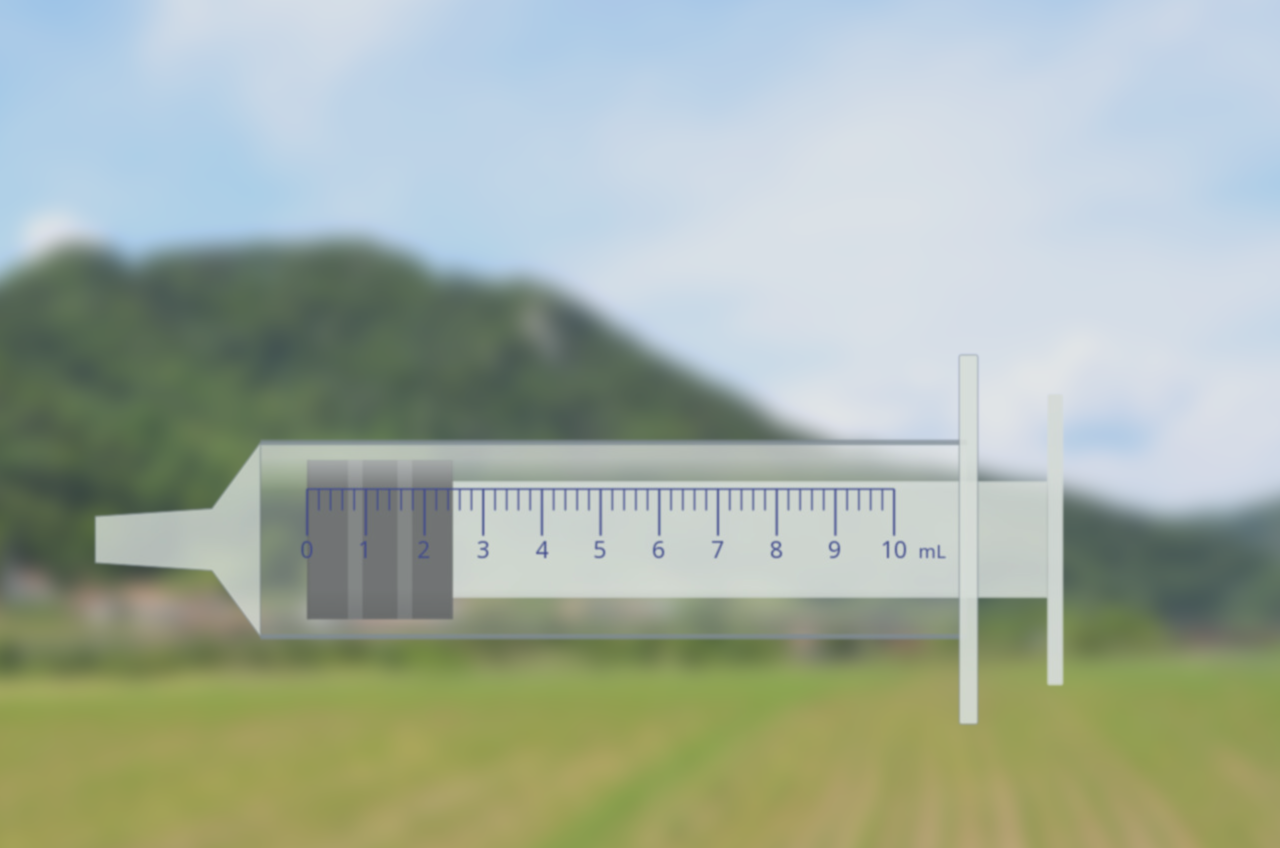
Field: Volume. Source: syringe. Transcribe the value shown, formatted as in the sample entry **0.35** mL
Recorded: **0** mL
